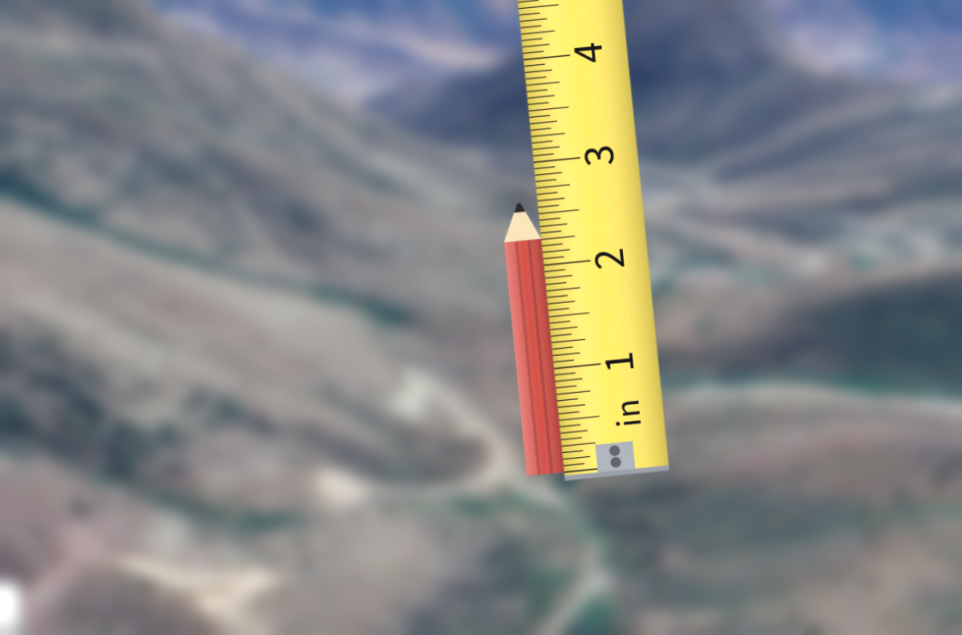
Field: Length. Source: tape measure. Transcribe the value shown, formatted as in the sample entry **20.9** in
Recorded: **2.625** in
